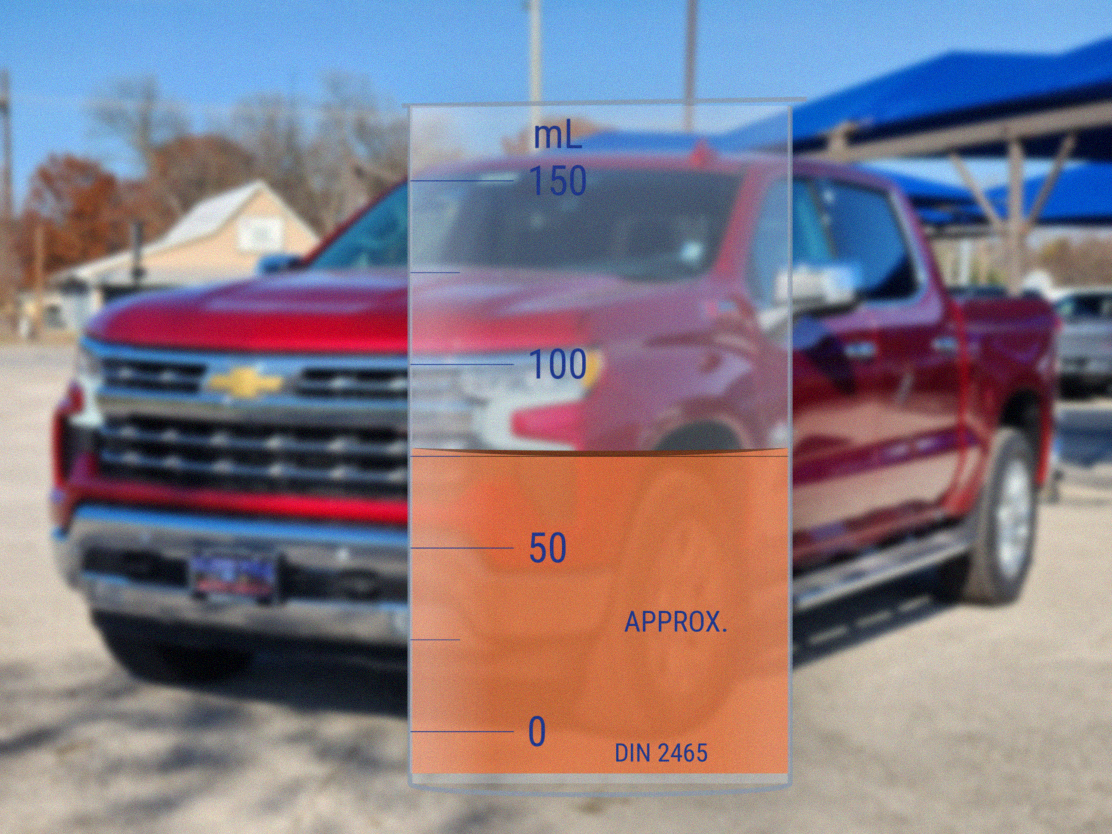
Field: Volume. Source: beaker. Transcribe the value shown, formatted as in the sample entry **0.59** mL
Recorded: **75** mL
